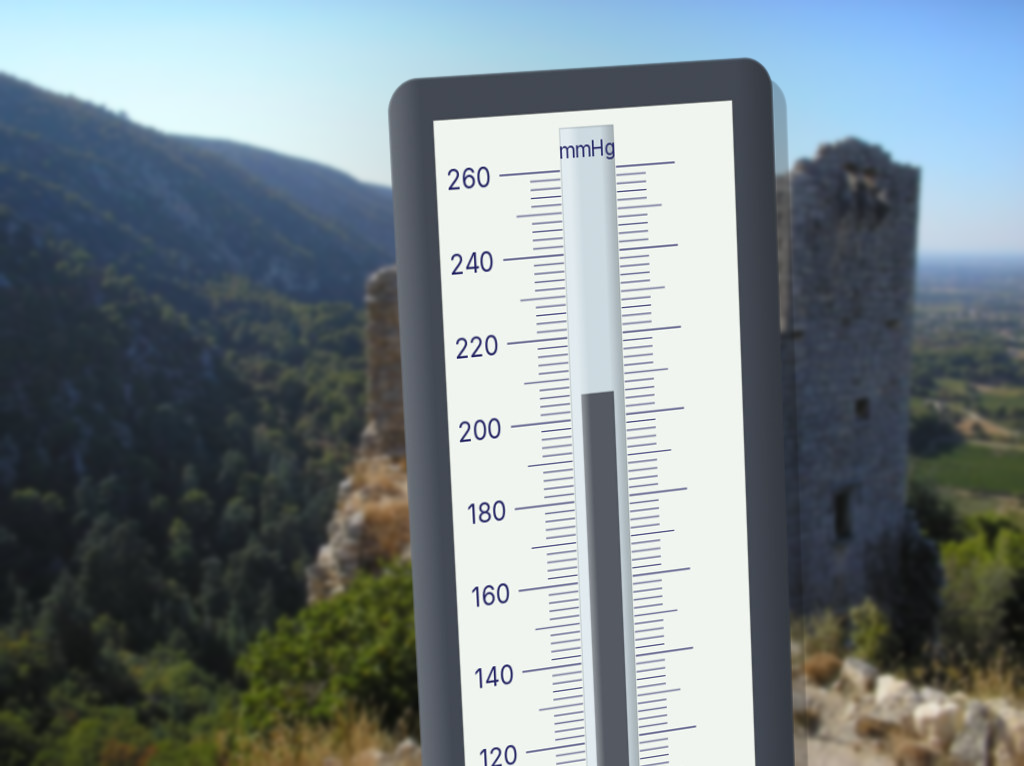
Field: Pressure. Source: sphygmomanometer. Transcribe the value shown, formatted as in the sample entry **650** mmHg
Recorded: **206** mmHg
